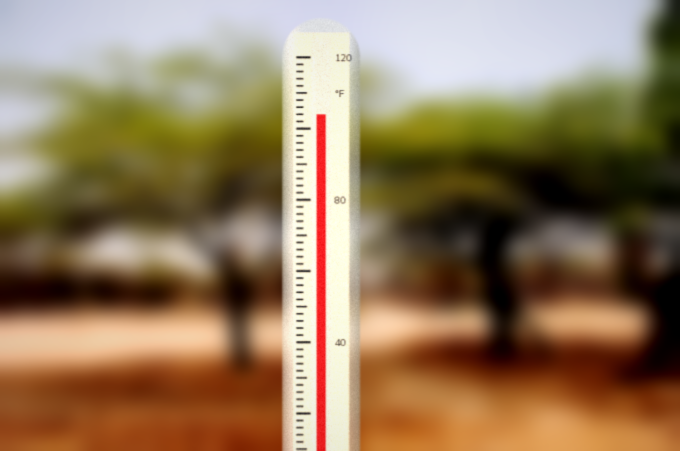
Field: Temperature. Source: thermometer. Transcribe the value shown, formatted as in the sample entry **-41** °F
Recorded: **104** °F
